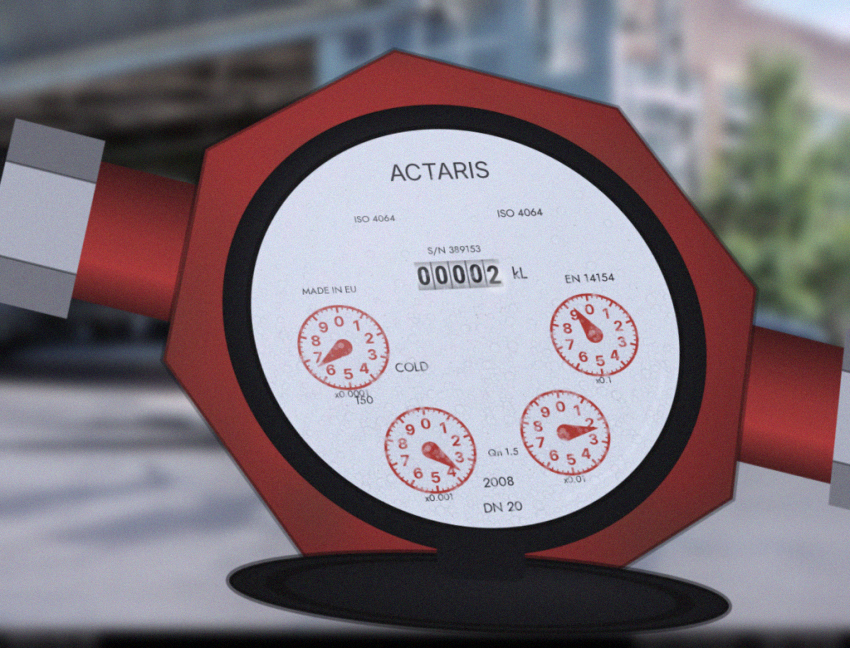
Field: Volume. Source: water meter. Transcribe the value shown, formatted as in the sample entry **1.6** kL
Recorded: **1.9236** kL
